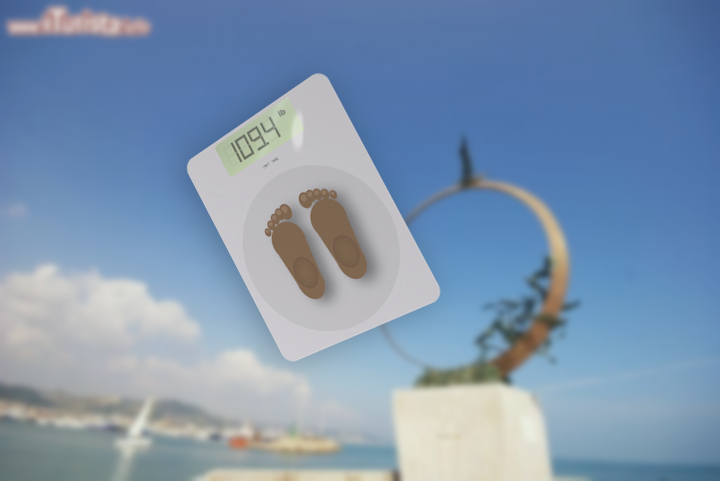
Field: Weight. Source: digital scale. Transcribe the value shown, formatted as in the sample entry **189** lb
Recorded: **109.4** lb
